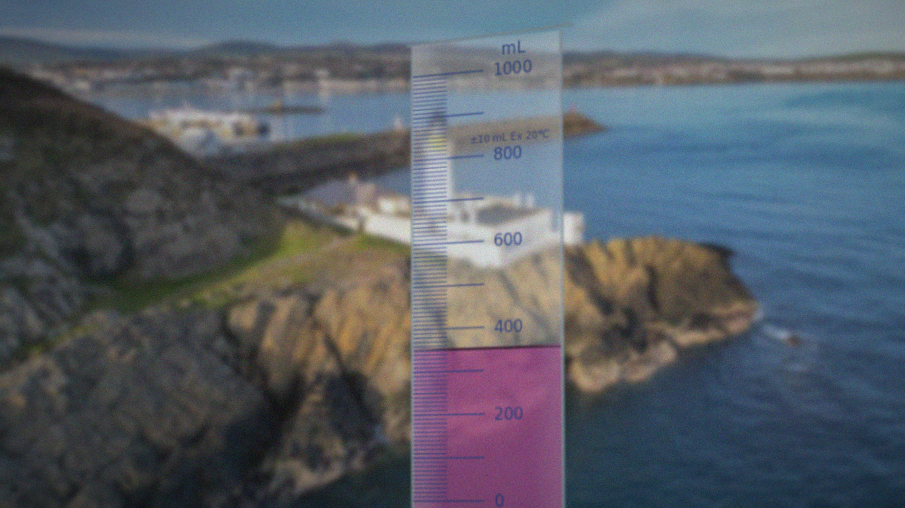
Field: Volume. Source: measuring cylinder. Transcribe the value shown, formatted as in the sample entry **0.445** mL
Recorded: **350** mL
